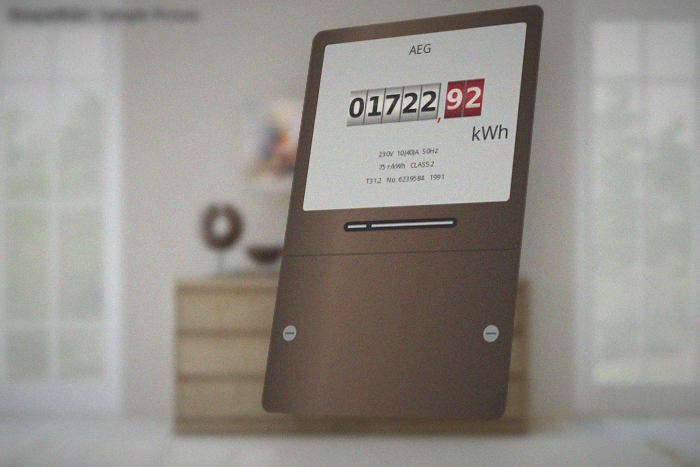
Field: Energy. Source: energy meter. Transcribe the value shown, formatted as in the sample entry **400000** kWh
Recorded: **1722.92** kWh
